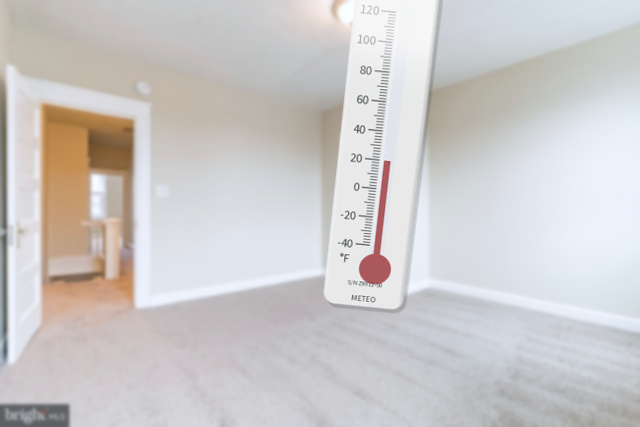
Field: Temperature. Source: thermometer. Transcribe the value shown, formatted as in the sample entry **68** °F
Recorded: **20** °F
